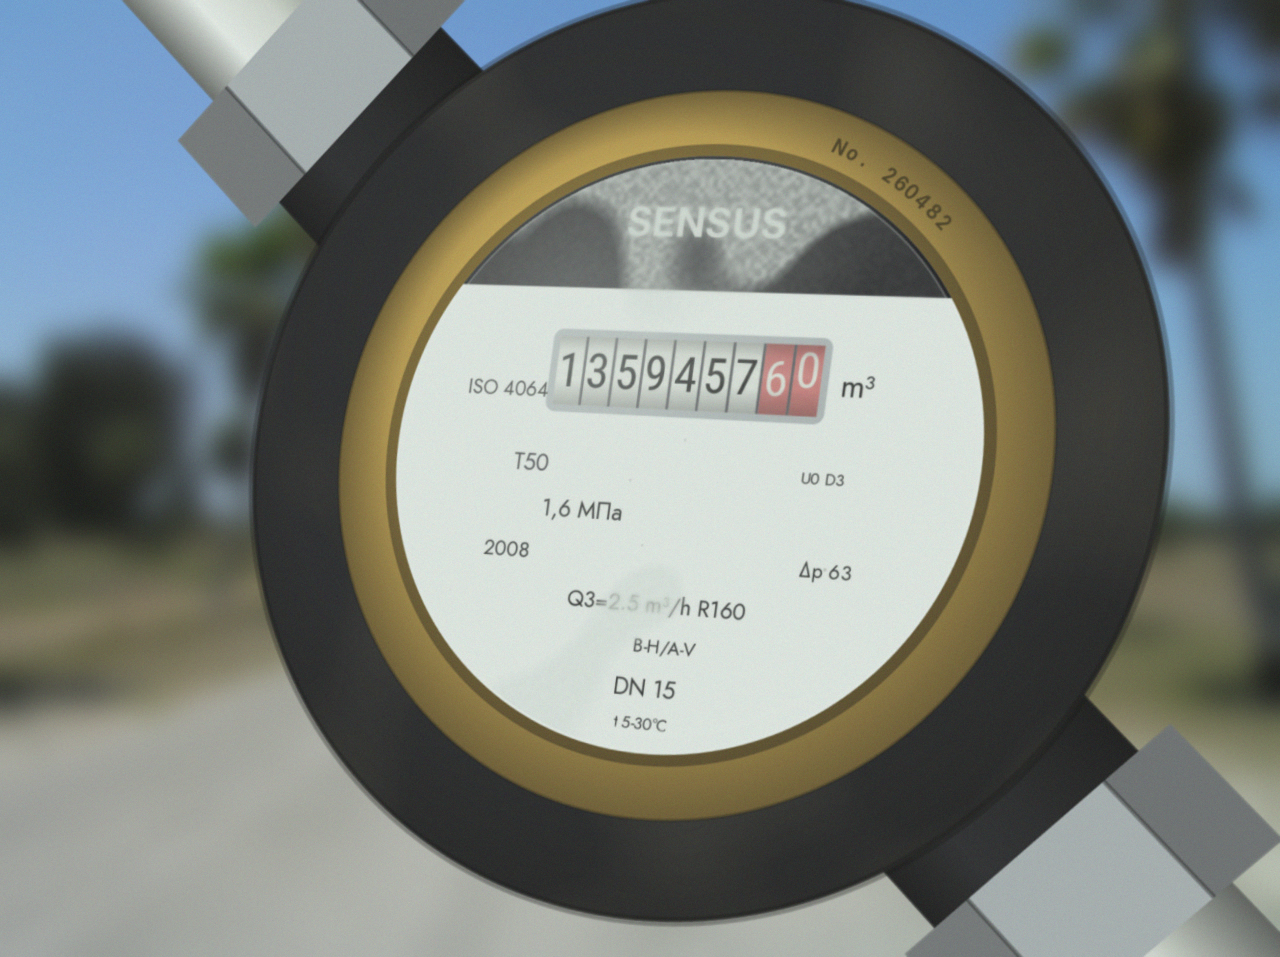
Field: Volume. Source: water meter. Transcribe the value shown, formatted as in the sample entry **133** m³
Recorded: **1359457.60** m³
